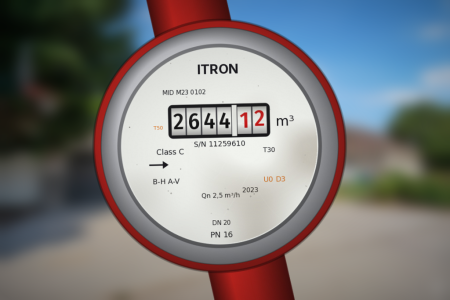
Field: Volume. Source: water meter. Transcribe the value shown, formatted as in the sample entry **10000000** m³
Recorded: **2644.12** m³
